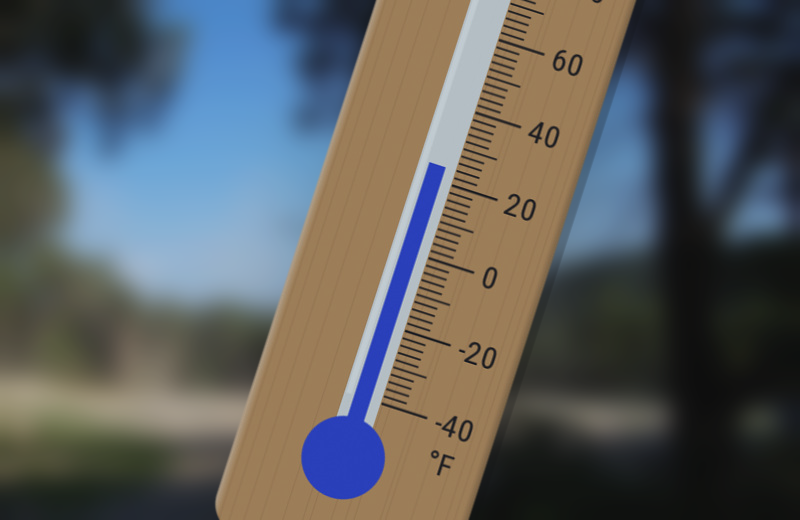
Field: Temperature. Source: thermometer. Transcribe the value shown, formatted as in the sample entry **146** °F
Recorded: **24** °F
